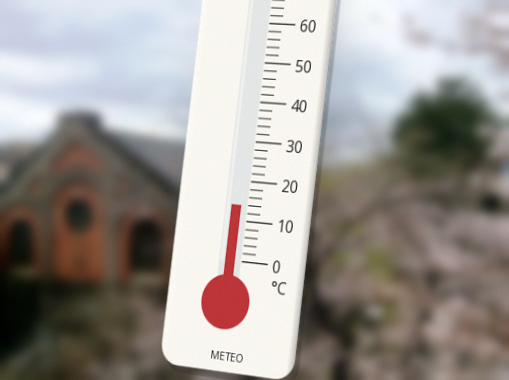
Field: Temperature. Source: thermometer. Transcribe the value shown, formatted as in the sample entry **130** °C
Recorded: **14** °C
